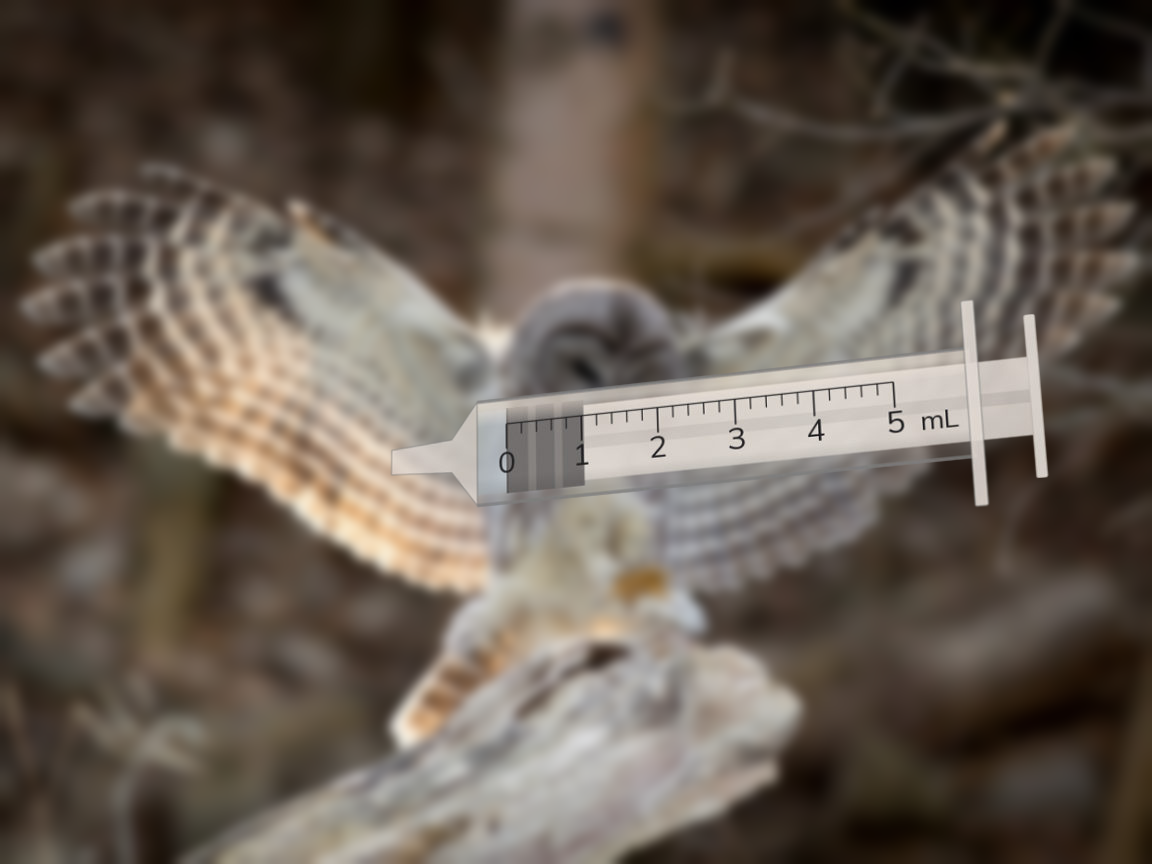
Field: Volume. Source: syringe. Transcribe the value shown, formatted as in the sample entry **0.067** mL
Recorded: **0** mL
